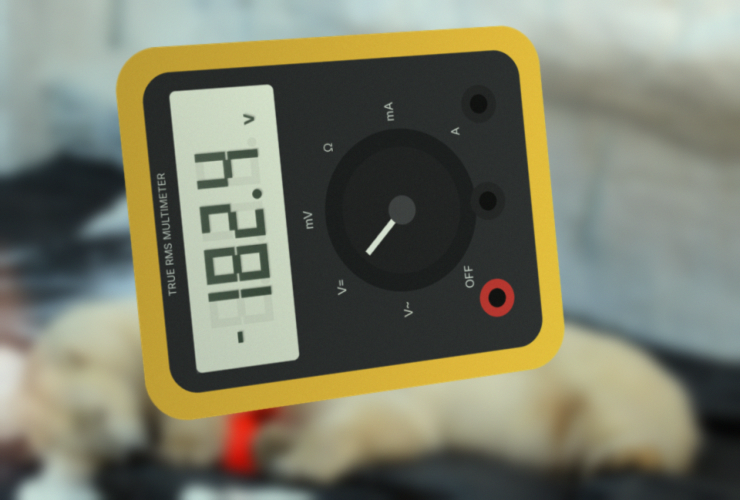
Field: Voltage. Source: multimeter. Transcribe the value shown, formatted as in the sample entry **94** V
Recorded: **-182.4** V
